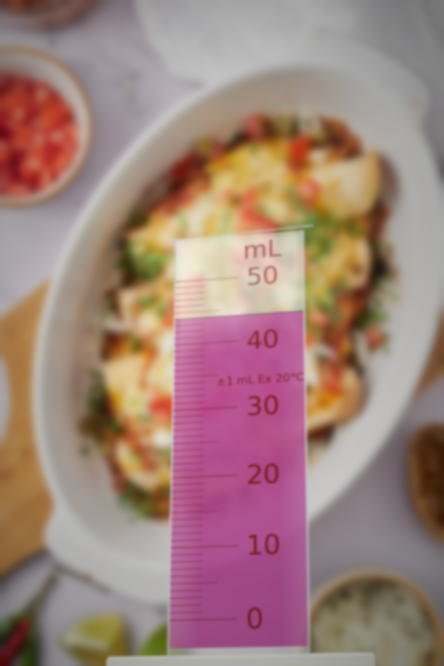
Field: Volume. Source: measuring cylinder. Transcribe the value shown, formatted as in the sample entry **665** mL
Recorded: **44** mL
